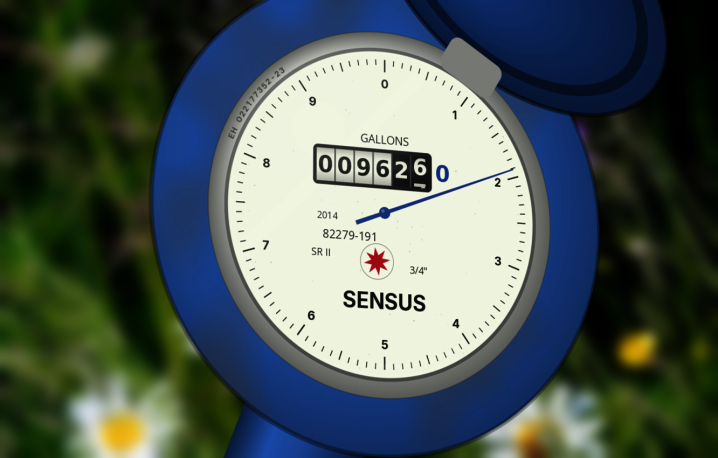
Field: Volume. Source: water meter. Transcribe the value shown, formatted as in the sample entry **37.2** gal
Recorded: **96261.9** gal
